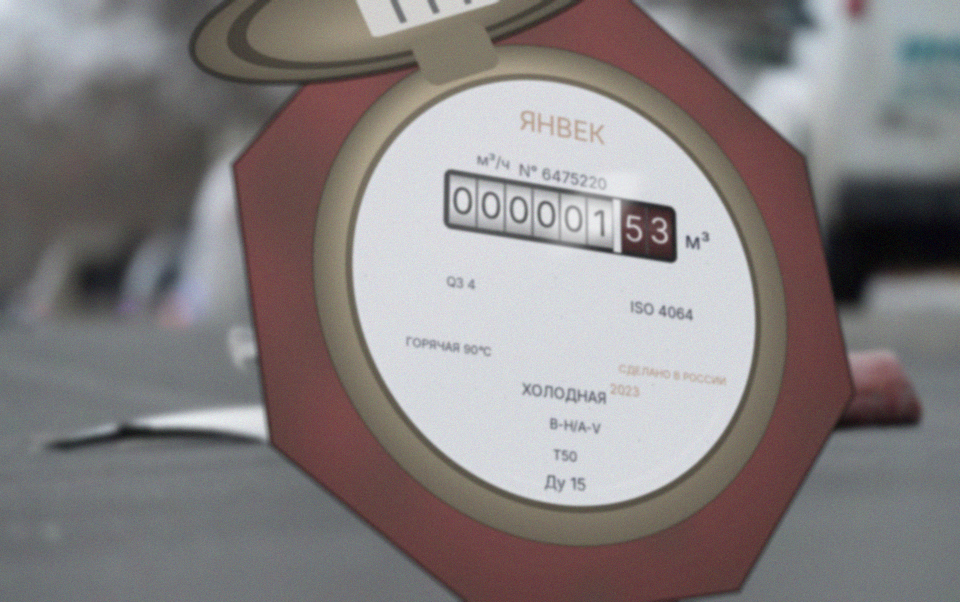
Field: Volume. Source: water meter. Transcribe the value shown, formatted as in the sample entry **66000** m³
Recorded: **1.53** m³
